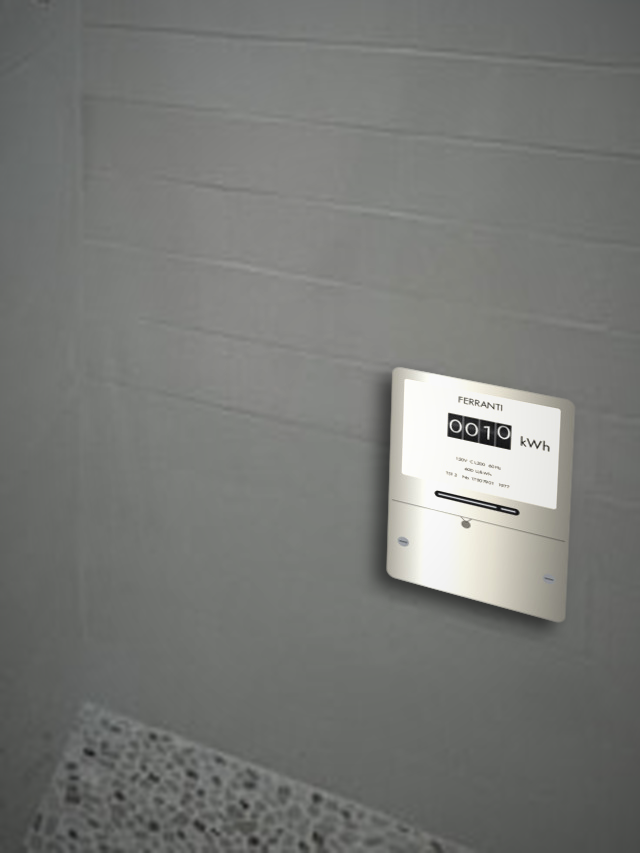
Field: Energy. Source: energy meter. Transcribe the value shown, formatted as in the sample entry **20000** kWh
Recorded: **10** kWh
